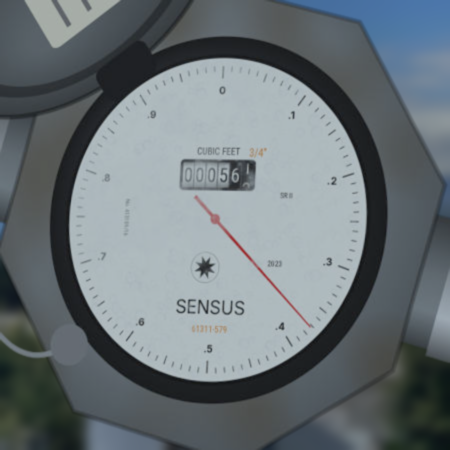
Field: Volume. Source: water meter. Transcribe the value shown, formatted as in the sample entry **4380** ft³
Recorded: **561.37** ft³
